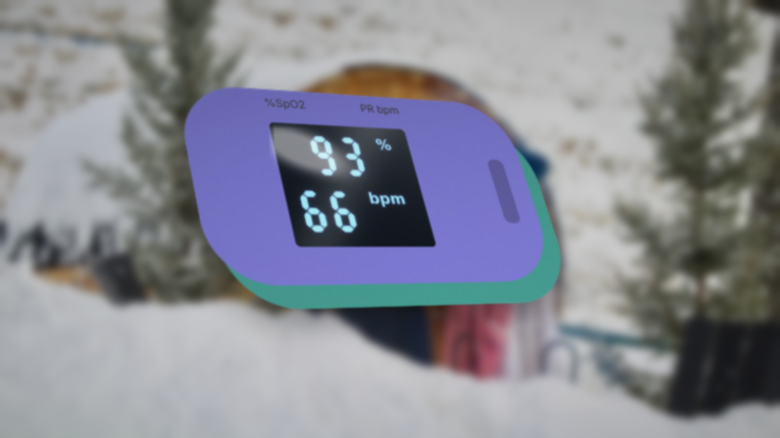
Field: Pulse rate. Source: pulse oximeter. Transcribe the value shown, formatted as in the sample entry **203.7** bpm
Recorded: **66** bpm
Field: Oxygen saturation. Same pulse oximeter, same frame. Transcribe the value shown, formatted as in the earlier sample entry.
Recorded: **93** %
